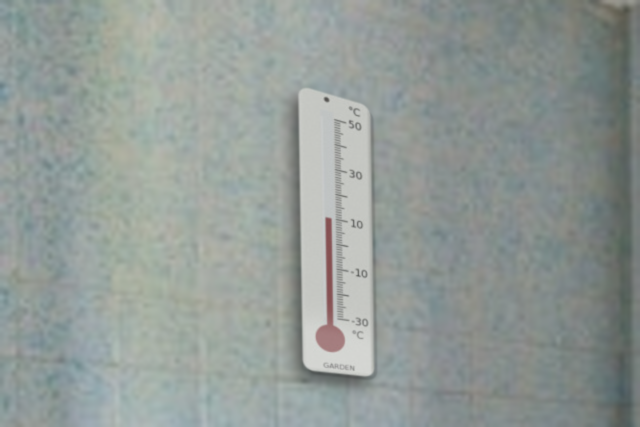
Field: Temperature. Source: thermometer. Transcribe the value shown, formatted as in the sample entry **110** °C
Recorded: **10** °C
